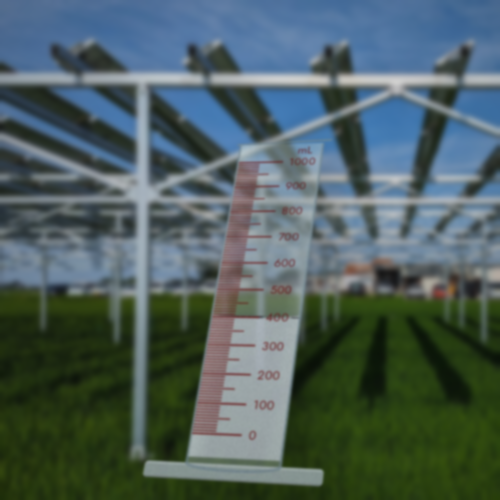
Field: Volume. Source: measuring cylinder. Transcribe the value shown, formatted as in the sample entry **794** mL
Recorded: **400** mL
